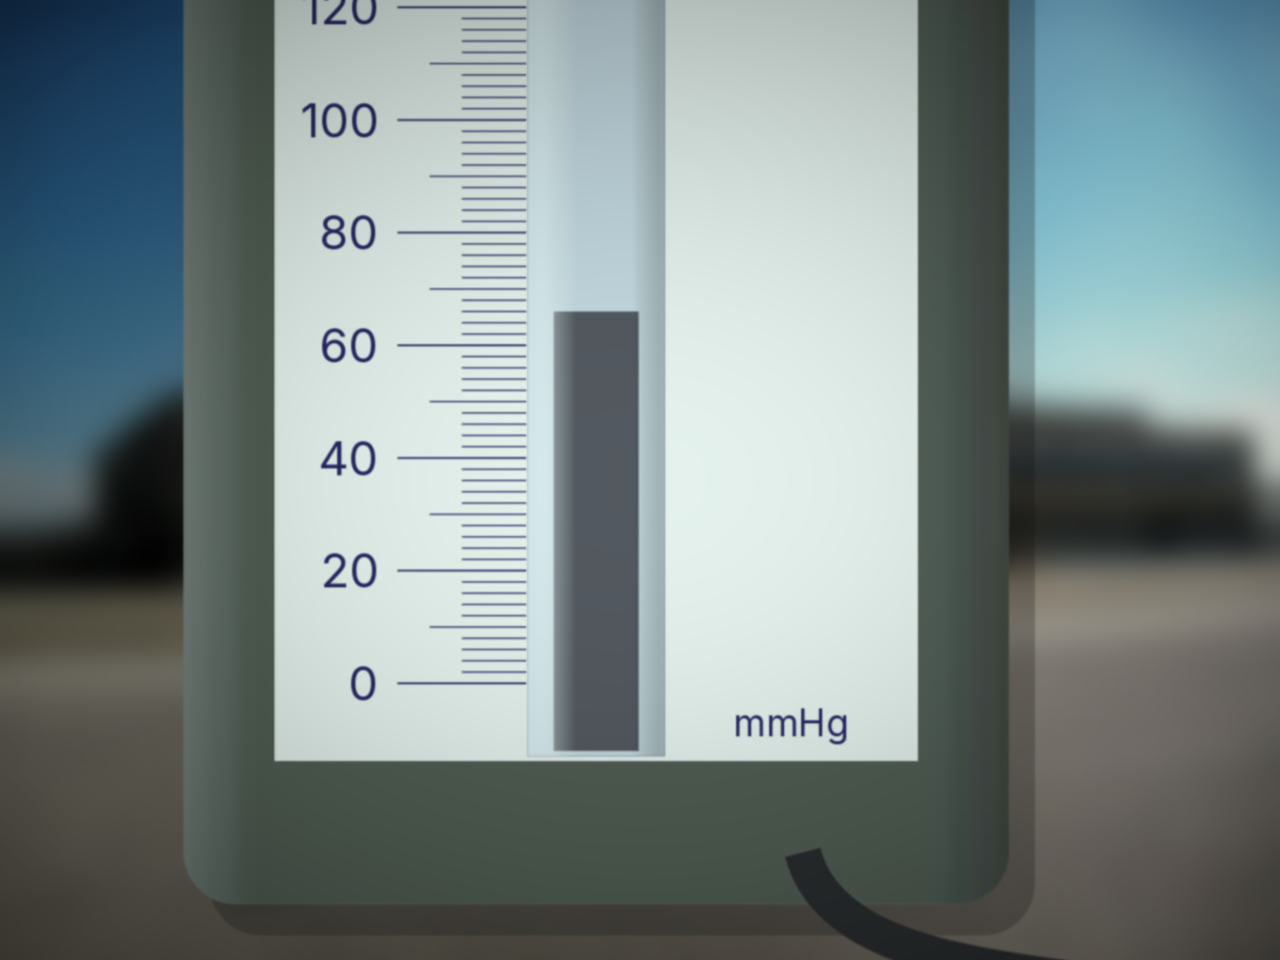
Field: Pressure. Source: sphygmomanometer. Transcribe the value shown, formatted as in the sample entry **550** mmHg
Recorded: **66** mmHg
